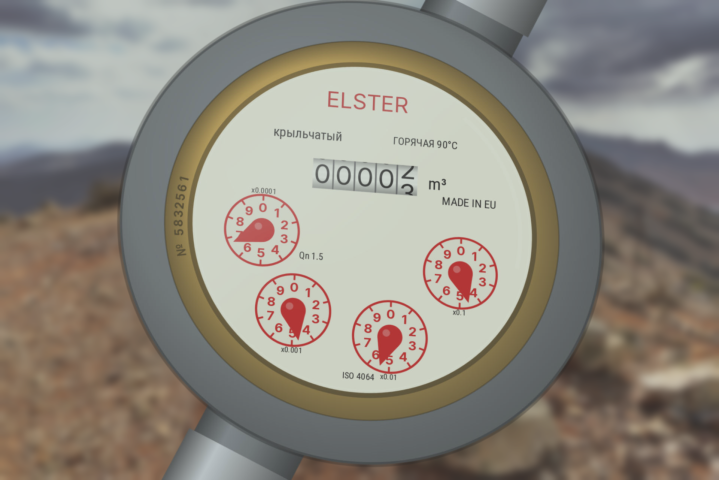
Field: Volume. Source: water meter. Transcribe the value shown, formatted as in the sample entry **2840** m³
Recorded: **2.4546** m³
